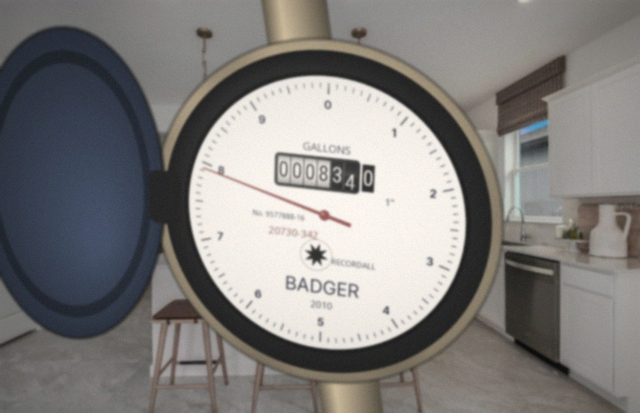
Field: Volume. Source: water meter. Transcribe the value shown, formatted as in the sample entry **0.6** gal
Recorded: **8337.9** gal
